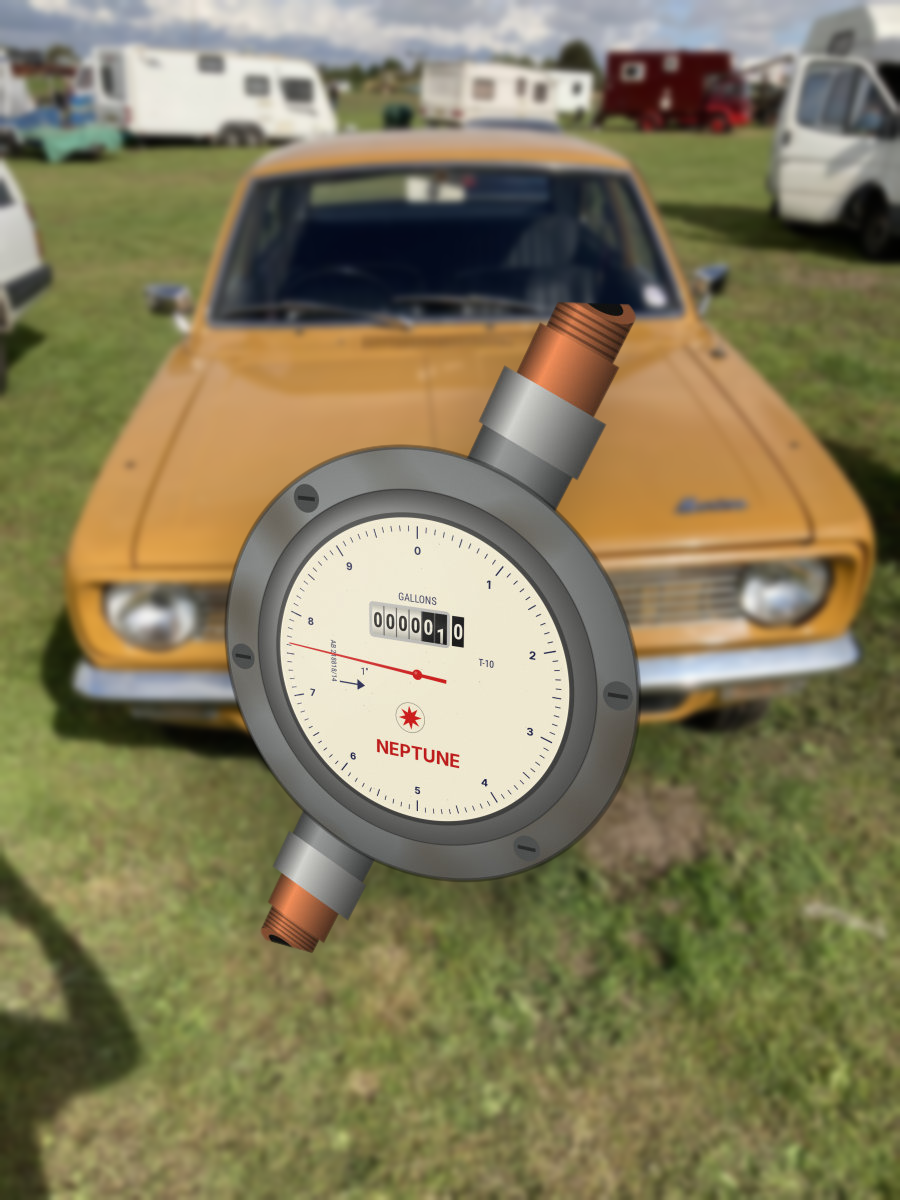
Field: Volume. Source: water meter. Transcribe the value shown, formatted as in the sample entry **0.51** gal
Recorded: **7.6** gal
